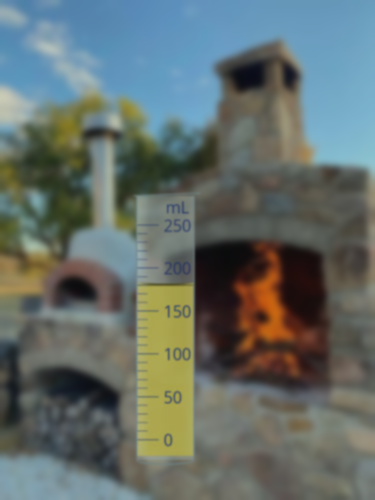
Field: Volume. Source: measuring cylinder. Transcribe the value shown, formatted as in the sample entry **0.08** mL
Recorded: **180** mL
